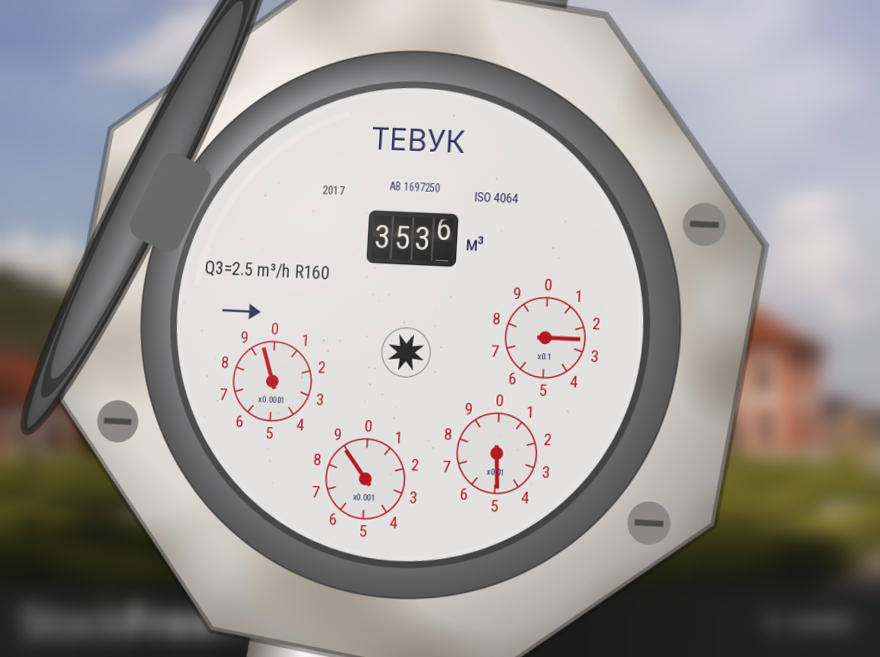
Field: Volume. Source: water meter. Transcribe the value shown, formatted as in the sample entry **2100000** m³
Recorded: **3536.2489** m³
